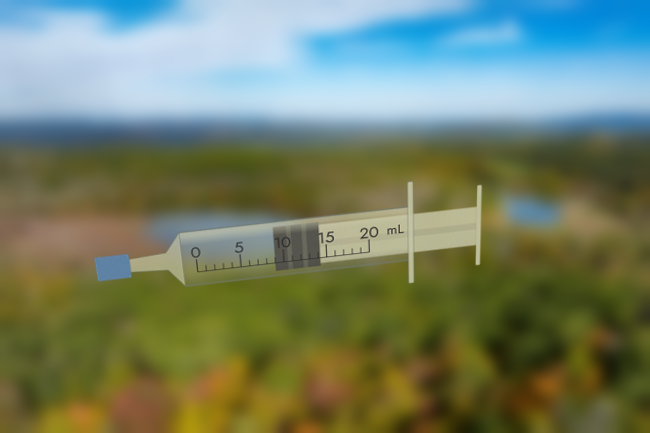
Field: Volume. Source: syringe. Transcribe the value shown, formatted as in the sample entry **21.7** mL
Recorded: **9** mL
